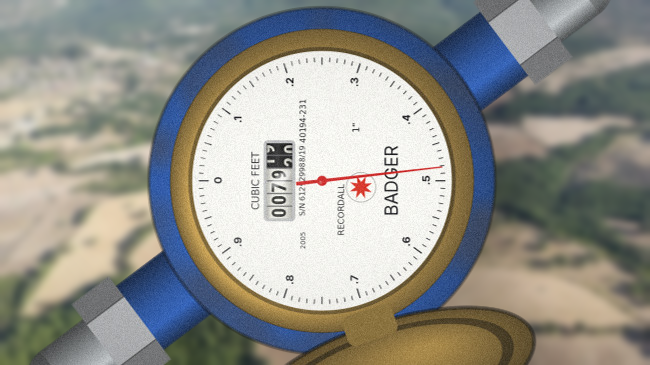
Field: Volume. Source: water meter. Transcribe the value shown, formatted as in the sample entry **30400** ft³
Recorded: **7919.48** ft³
